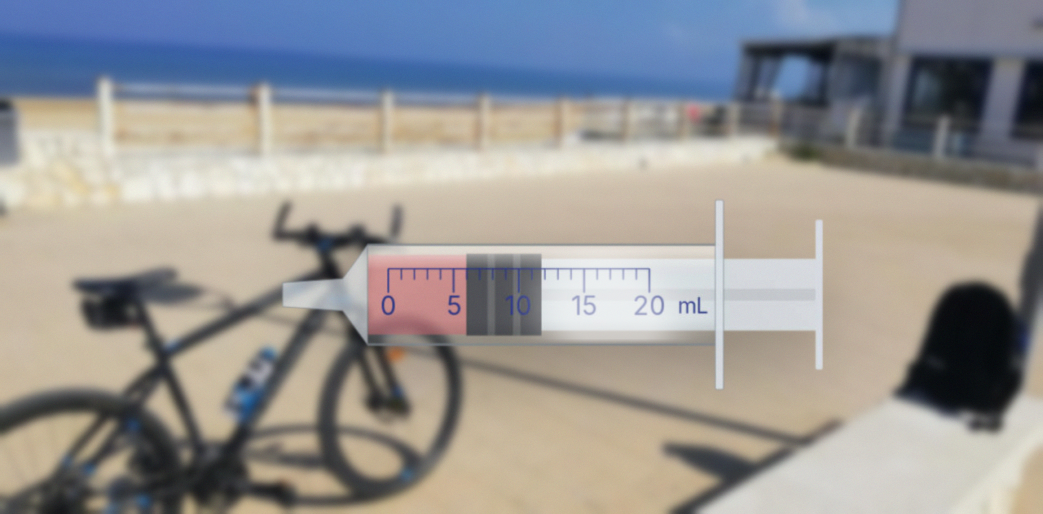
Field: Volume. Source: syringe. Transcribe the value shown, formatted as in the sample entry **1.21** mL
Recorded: **6** mL
